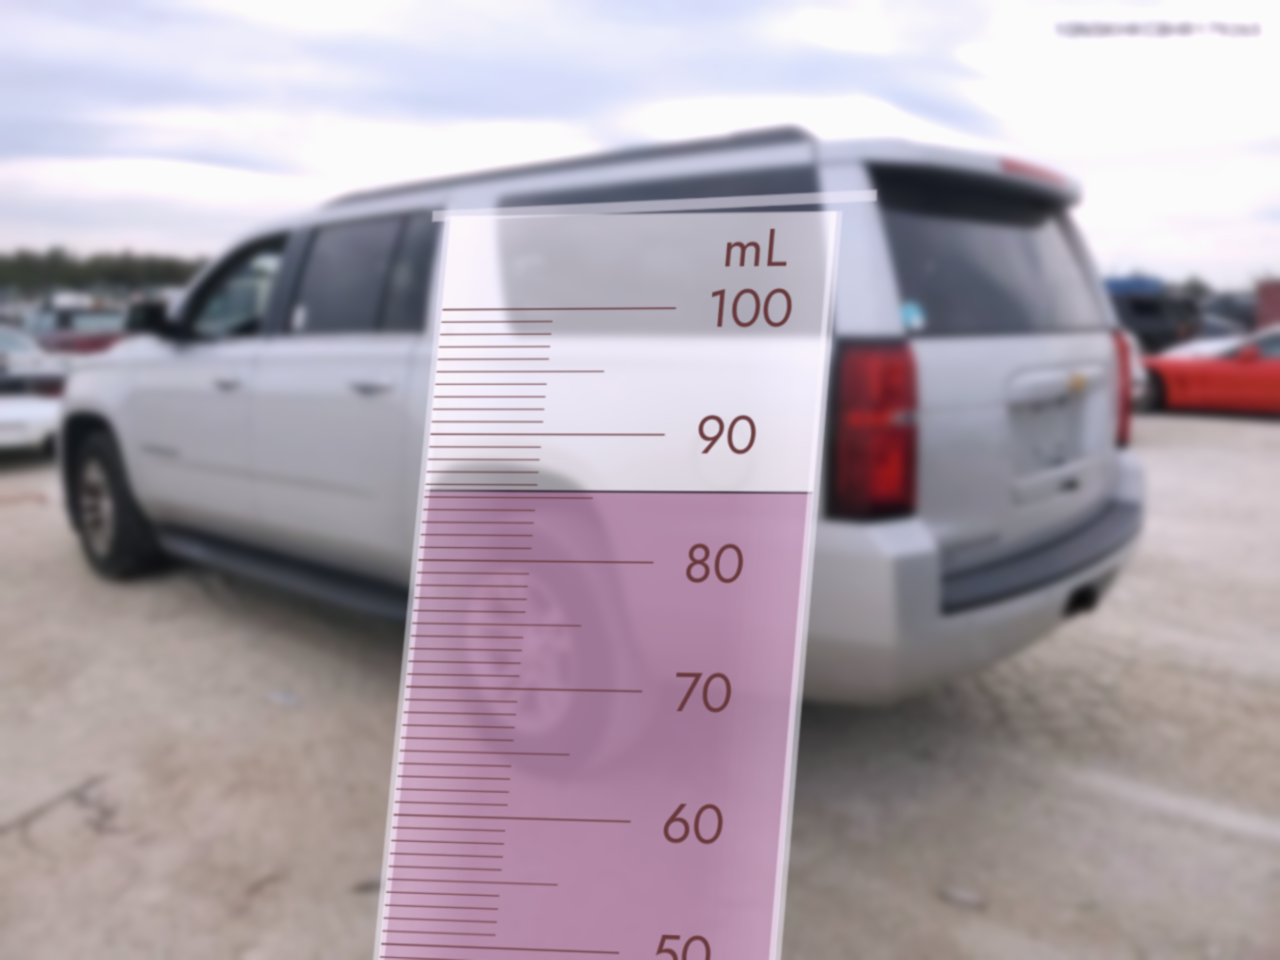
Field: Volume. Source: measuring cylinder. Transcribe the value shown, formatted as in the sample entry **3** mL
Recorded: **85.5** mL
